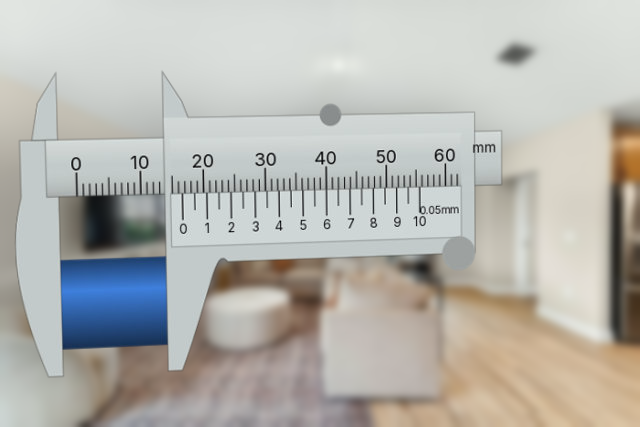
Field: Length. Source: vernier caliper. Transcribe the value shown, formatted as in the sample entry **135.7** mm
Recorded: **16.6** mm
